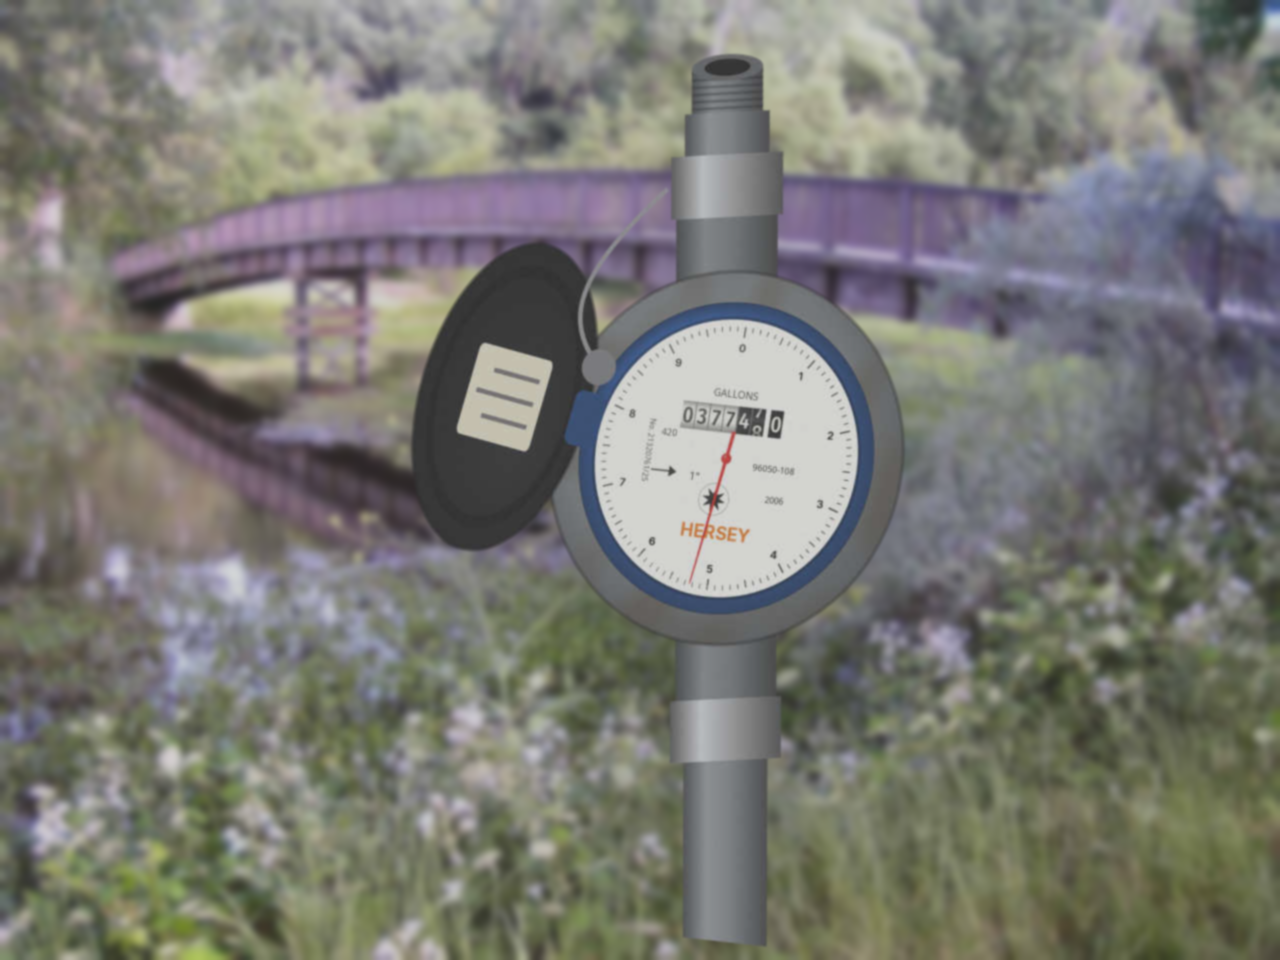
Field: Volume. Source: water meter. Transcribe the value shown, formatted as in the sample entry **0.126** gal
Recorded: **377475.2** gal
